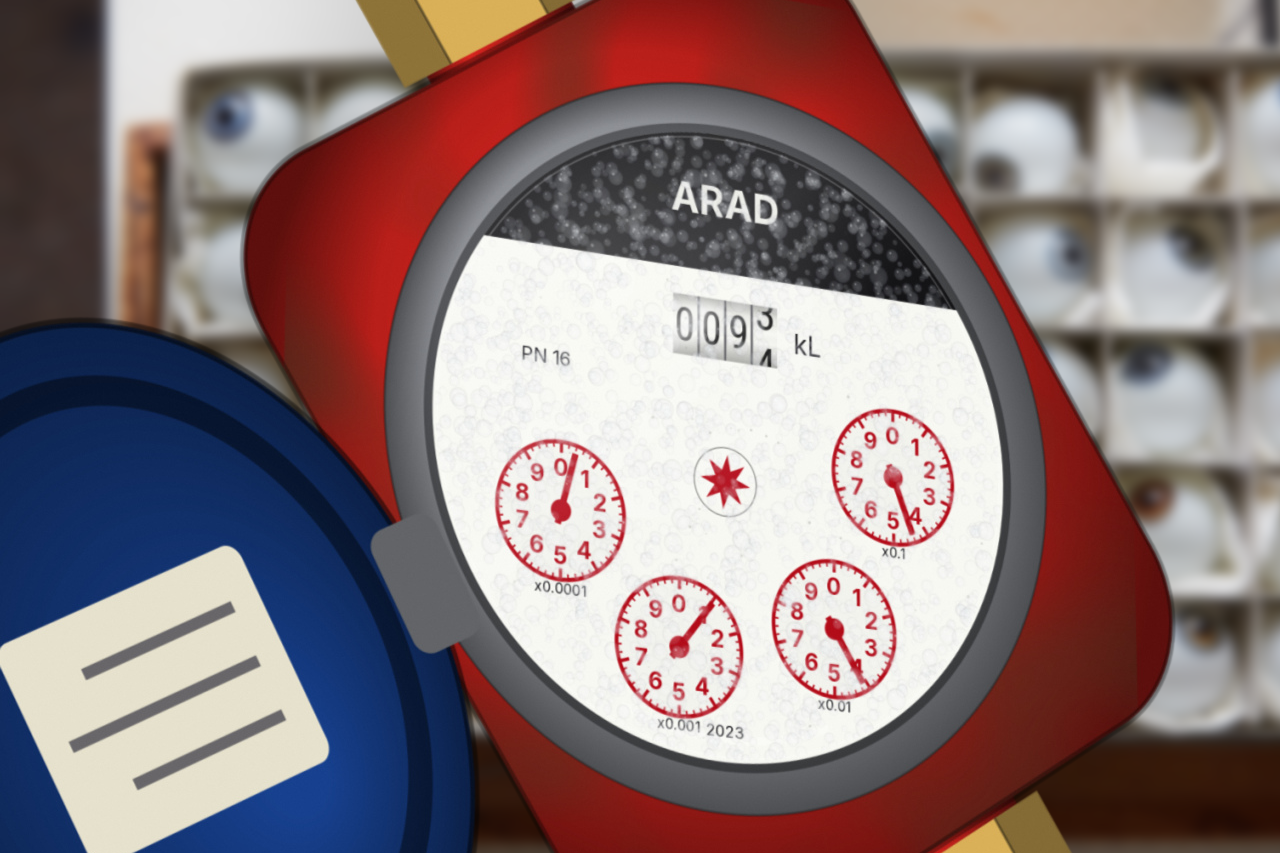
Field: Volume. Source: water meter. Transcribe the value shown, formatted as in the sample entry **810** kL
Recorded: **93.4410** kL
